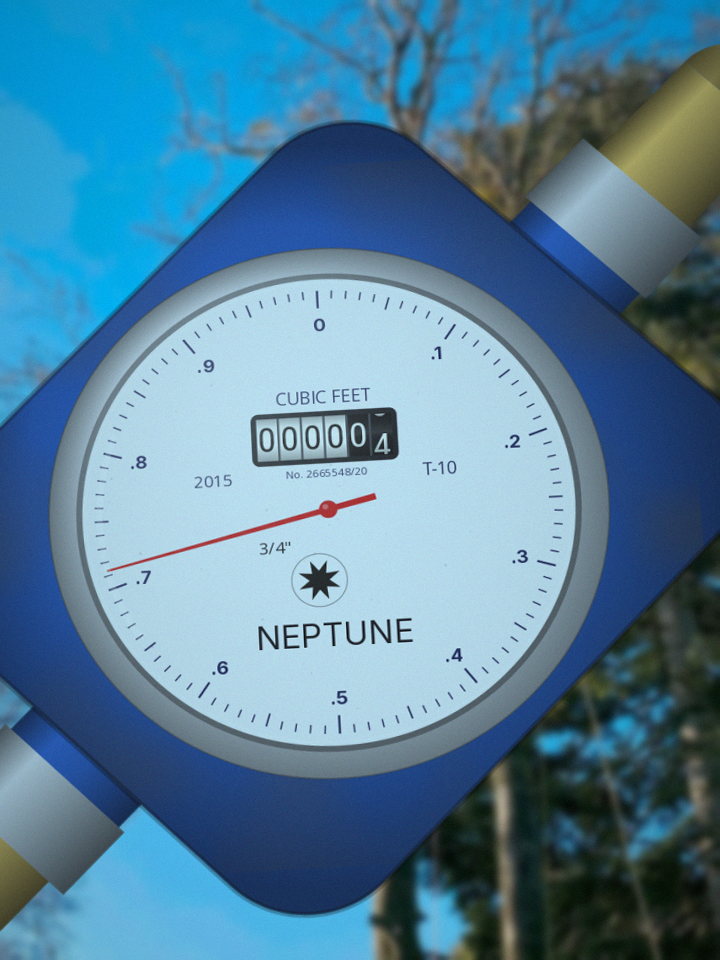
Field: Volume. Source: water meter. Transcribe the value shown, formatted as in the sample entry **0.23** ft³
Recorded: **3.71** ft³
